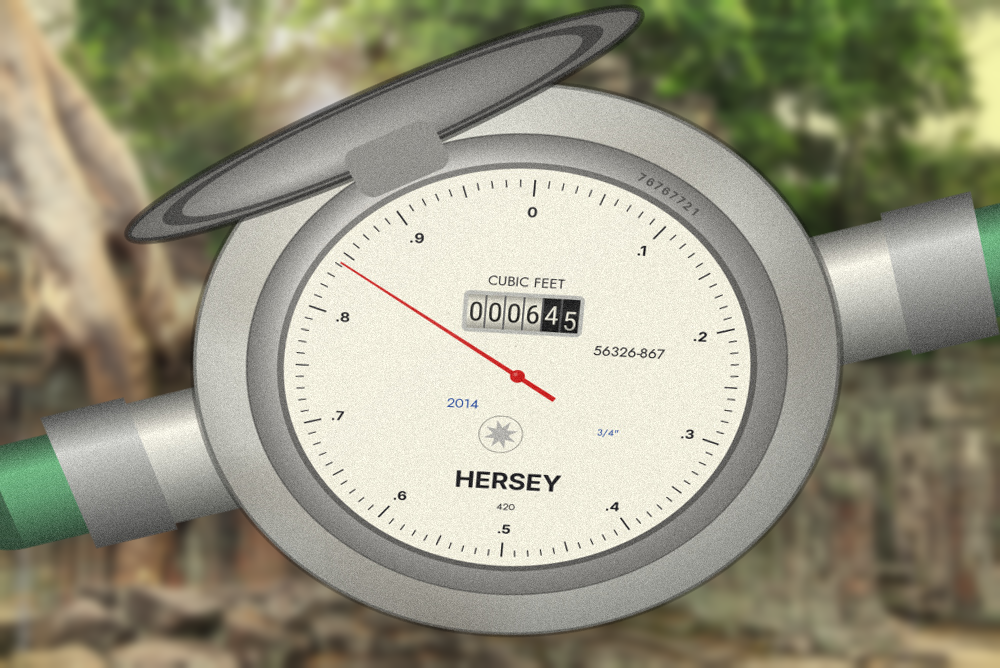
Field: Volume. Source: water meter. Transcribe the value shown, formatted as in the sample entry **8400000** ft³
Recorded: **644.84** ft³
